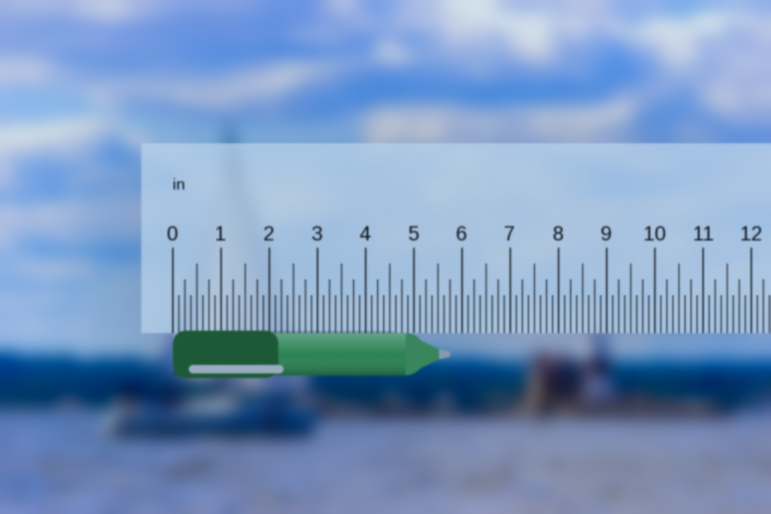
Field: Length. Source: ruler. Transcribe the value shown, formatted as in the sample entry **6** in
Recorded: **5.75** in
